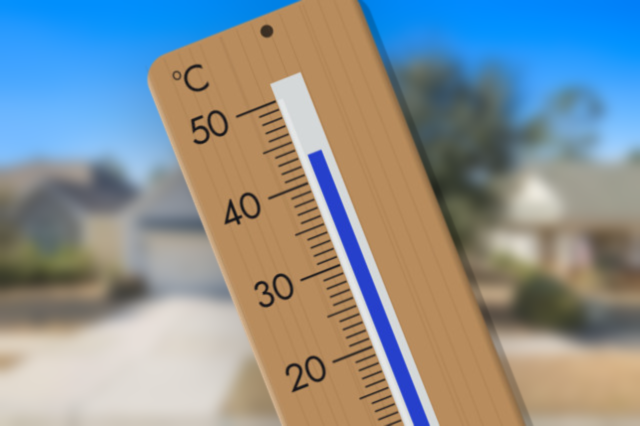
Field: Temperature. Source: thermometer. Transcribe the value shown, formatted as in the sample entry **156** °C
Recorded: **43** °C
